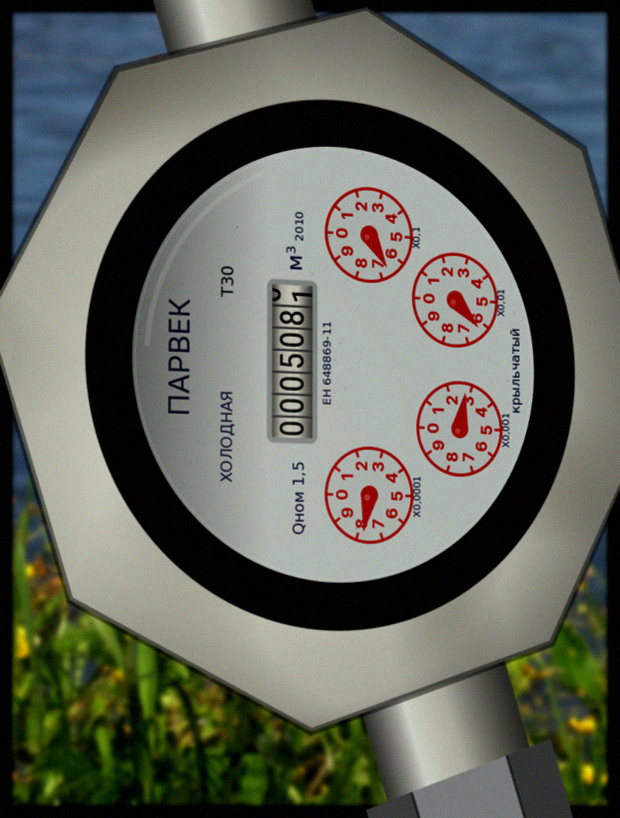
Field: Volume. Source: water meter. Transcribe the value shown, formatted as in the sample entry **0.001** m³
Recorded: **5080.6627** m³
